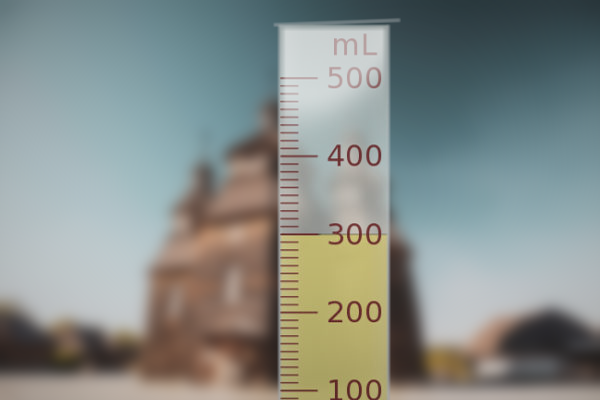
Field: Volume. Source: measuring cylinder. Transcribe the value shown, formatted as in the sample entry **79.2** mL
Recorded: **300** mL
